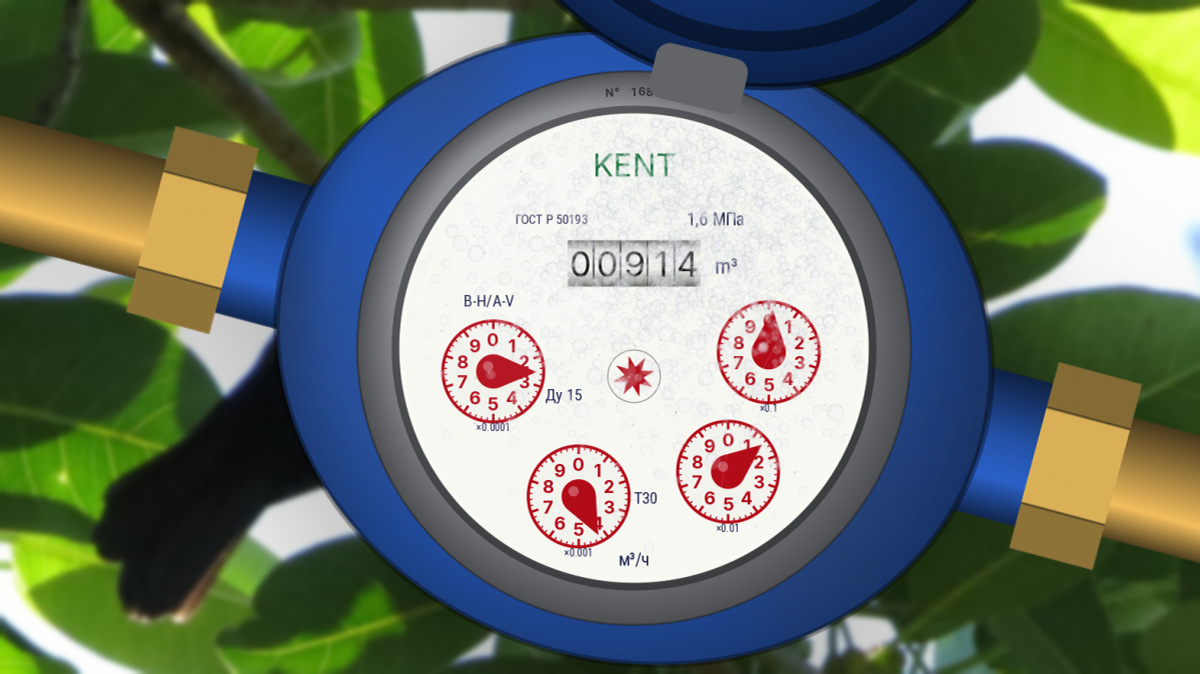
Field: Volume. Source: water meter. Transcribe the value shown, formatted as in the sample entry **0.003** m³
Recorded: **914.0142** m³
